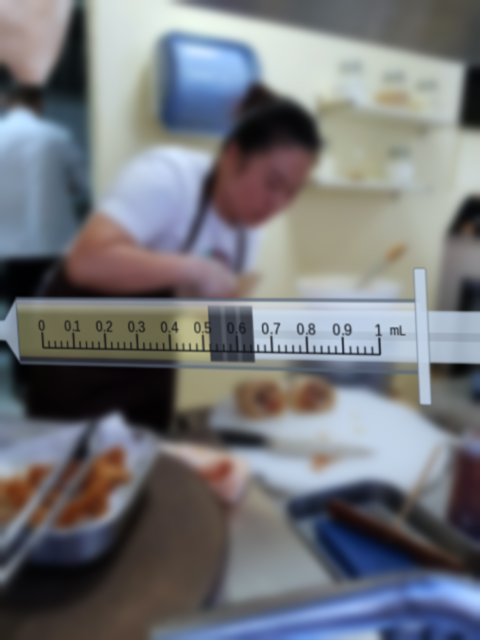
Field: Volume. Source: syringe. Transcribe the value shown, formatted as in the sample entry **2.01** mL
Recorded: **0.52** mL
